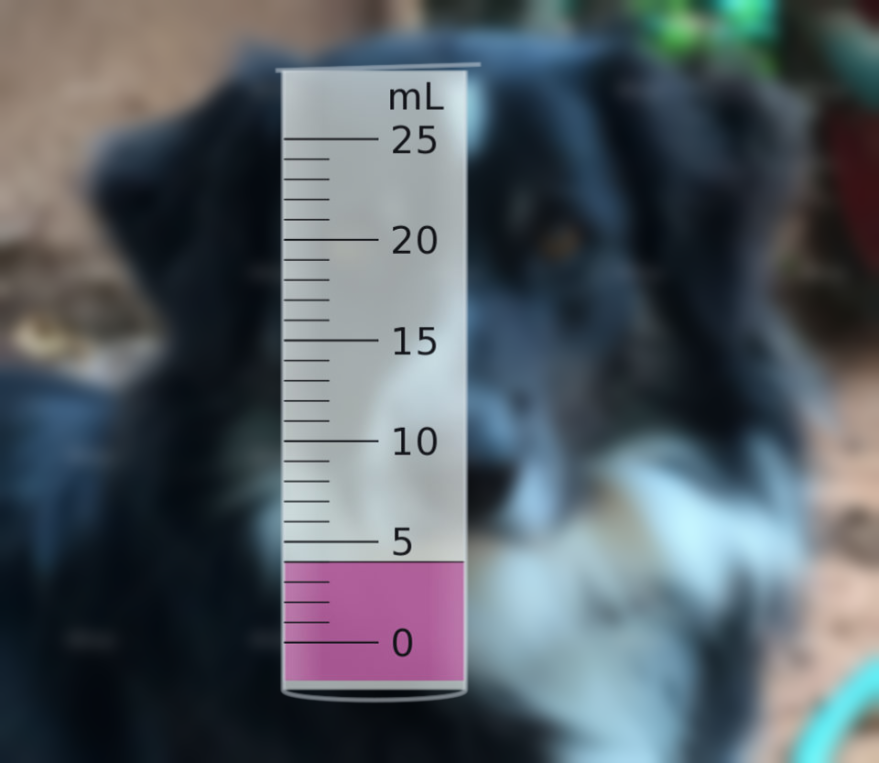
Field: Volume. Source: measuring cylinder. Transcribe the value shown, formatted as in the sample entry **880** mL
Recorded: **4** mL
